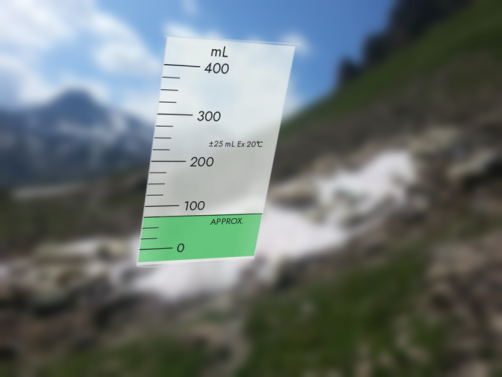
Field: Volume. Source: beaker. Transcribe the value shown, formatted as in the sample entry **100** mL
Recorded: **75** mL
